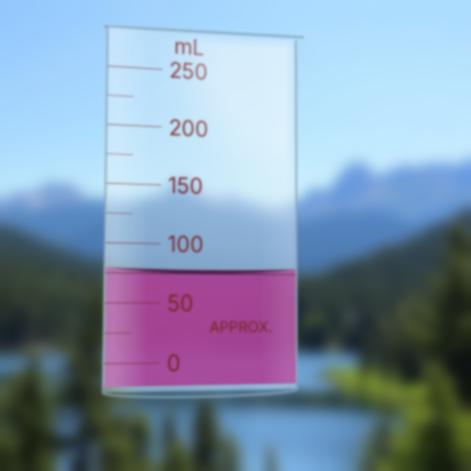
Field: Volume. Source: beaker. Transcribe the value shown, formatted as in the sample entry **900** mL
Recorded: **75** mL
